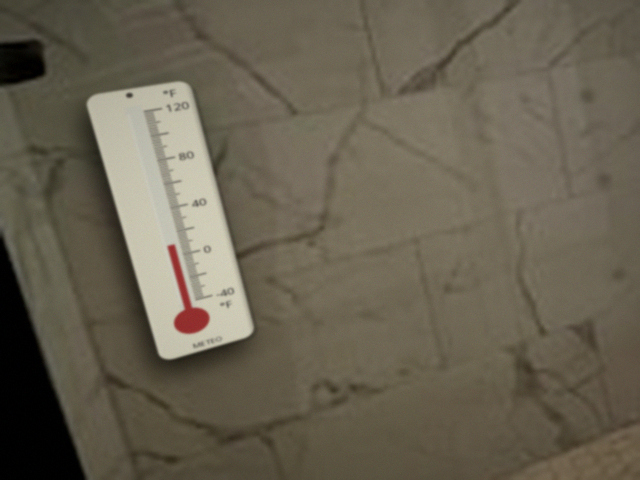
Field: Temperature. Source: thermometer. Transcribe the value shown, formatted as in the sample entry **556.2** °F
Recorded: **10** °F
